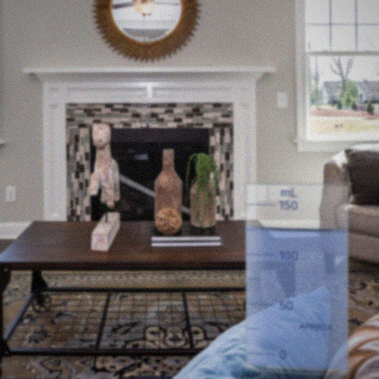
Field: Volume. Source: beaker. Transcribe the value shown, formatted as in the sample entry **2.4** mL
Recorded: **125** mL
